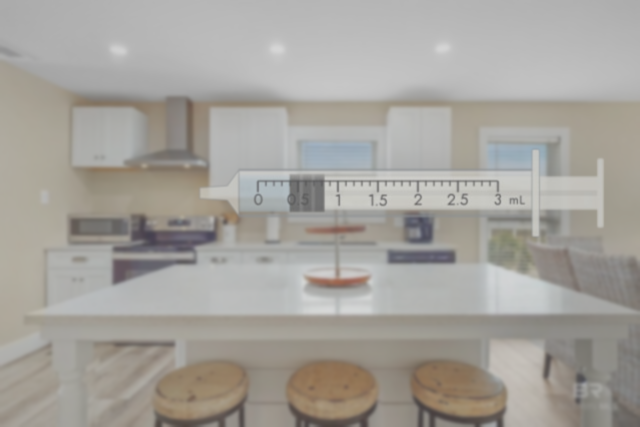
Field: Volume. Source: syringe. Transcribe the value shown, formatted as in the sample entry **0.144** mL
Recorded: **0.4** mL
